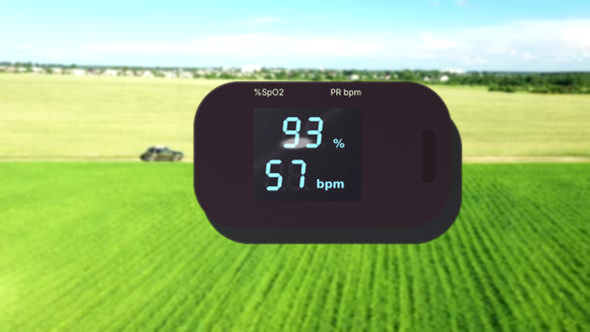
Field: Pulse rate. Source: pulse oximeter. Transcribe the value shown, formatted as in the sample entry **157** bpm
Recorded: **57** bpm
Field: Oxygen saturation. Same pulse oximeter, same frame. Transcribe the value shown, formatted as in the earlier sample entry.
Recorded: **93** %
